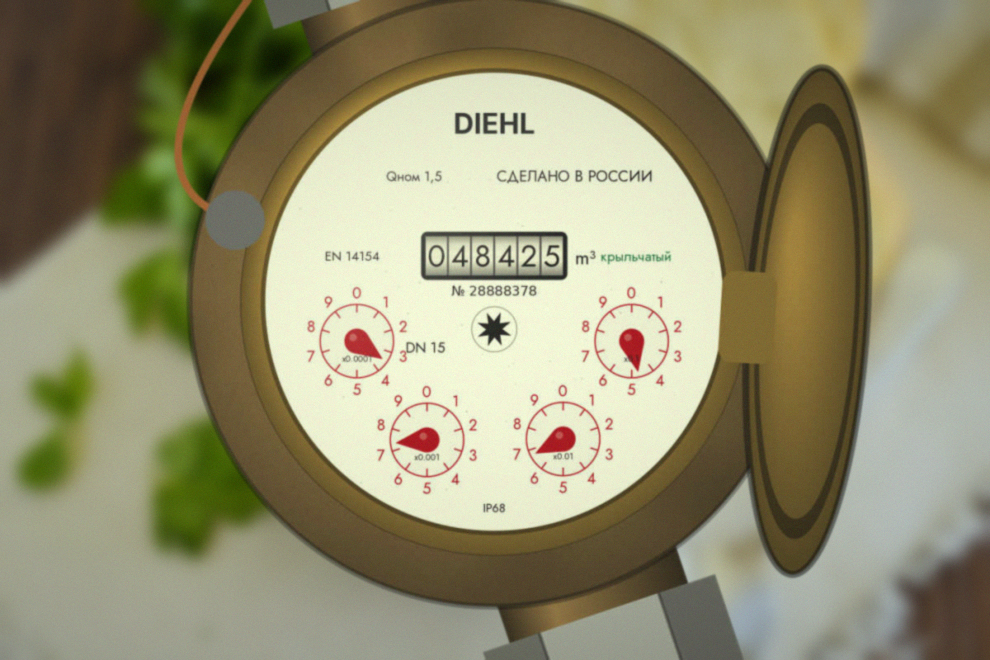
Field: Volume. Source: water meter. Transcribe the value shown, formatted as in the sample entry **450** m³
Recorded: **48425.4673** m³
